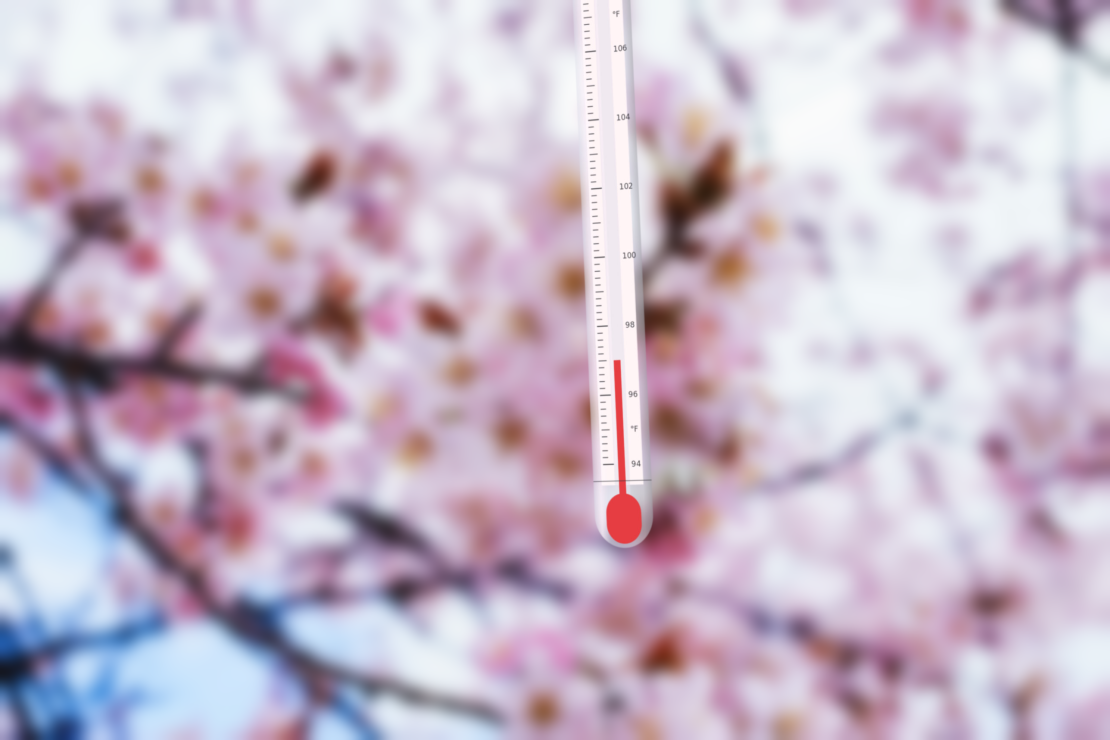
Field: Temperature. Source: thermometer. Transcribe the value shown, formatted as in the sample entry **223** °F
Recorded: **97** °F
